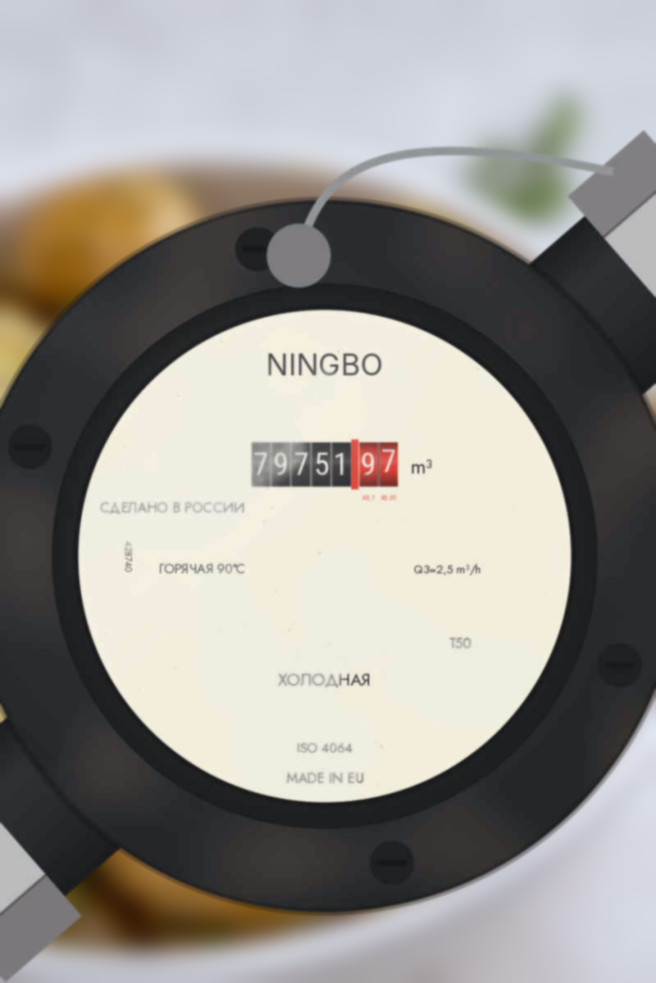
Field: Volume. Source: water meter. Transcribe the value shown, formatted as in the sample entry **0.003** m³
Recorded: **79751.97** m³
